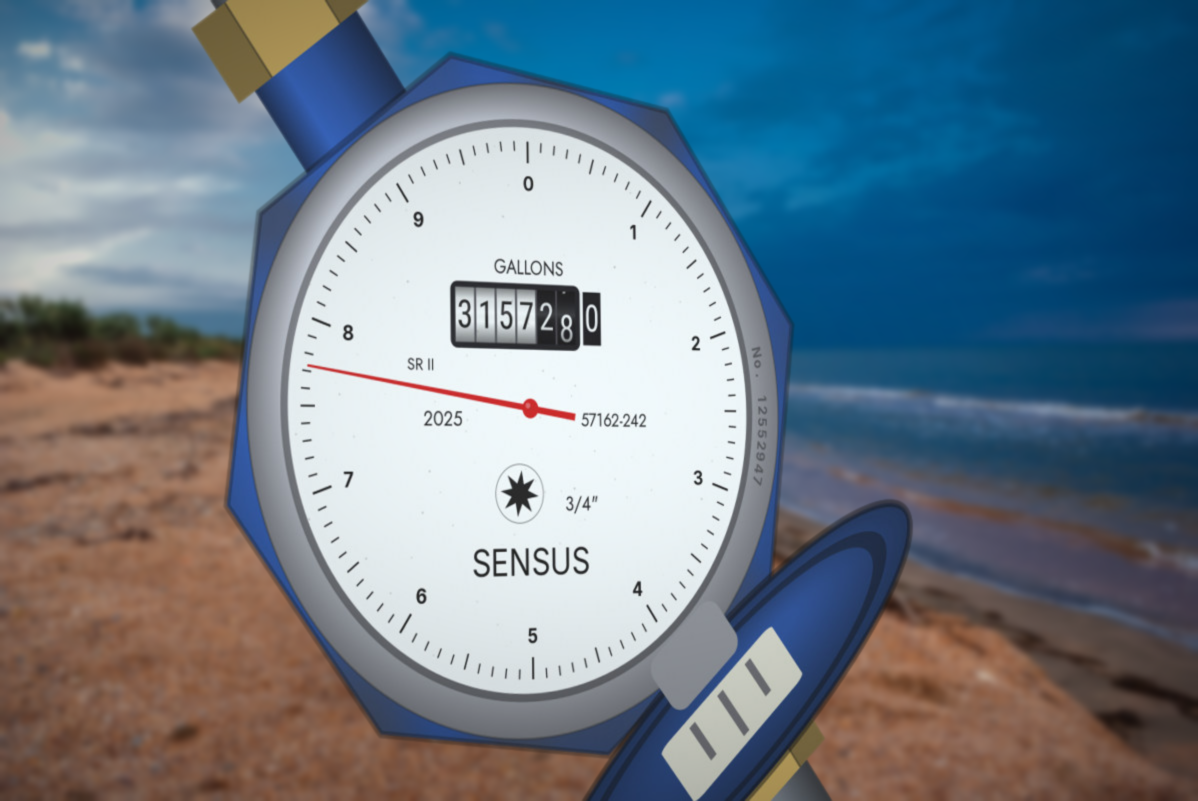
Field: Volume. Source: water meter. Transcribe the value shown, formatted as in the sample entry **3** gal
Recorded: **3157277.7** gal
